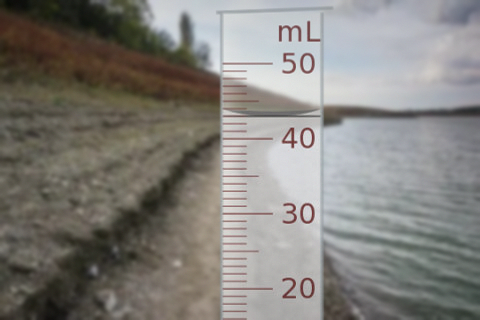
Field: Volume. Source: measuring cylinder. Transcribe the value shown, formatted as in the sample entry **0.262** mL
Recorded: **43** mL
